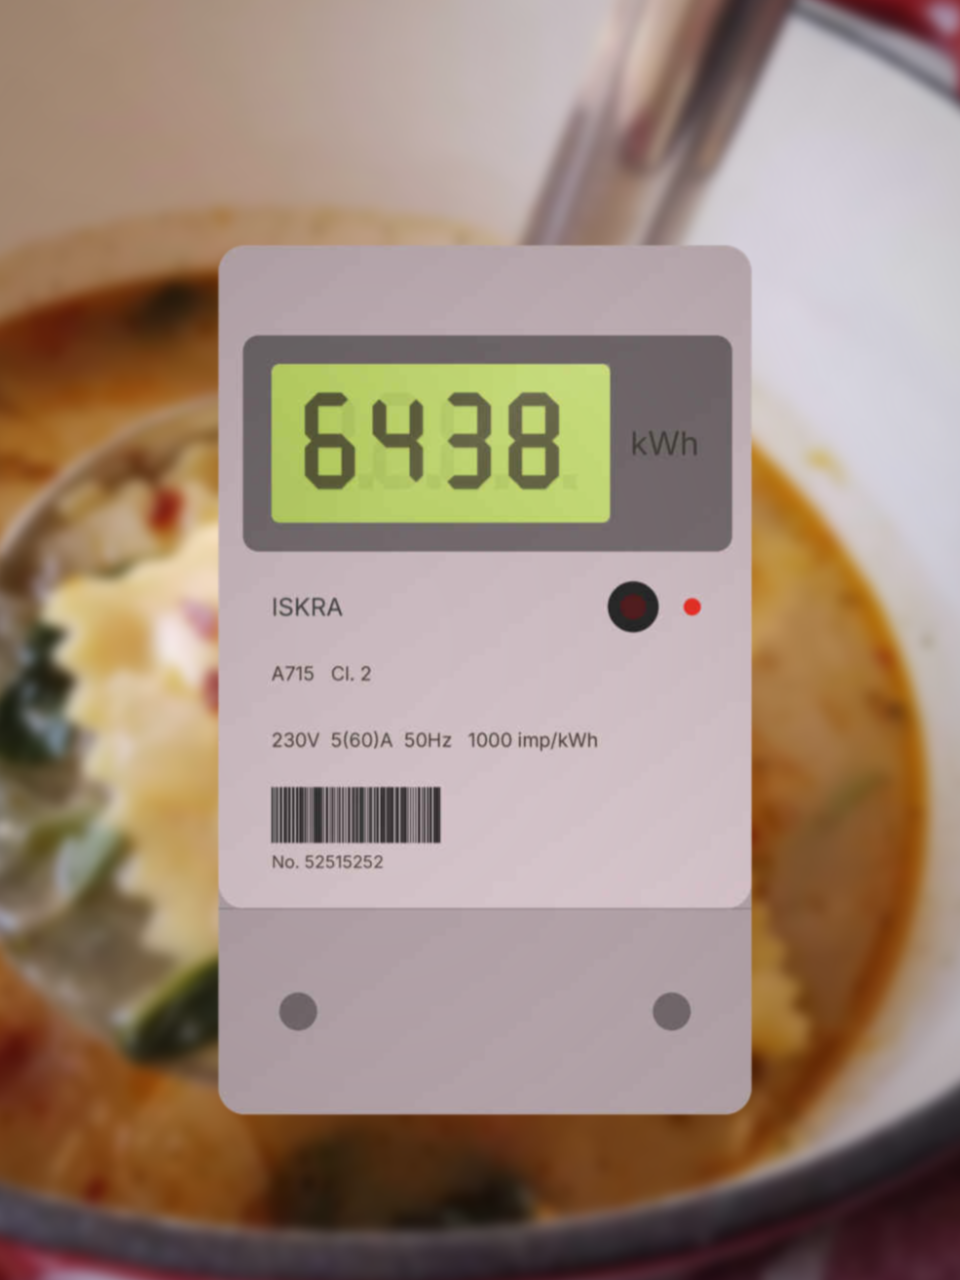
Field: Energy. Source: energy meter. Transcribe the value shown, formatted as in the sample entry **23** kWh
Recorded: **6438** kWh
